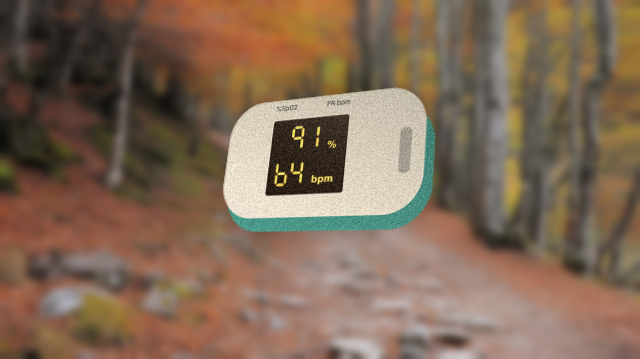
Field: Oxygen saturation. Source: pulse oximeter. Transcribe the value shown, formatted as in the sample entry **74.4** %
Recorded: **91** %
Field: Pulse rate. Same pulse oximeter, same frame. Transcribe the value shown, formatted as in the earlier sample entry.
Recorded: **64** bpm
